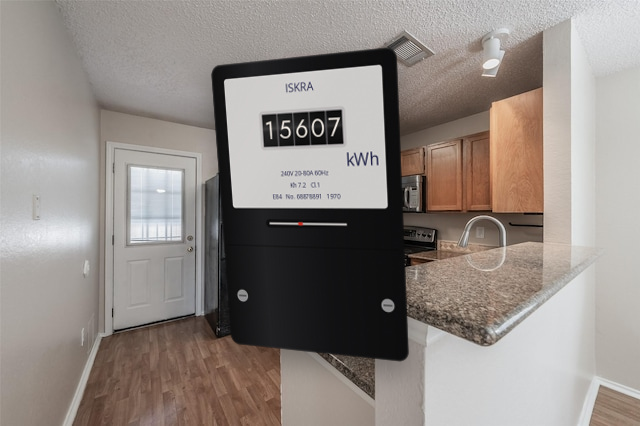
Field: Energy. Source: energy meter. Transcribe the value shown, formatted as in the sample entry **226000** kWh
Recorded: **15607** kWh
